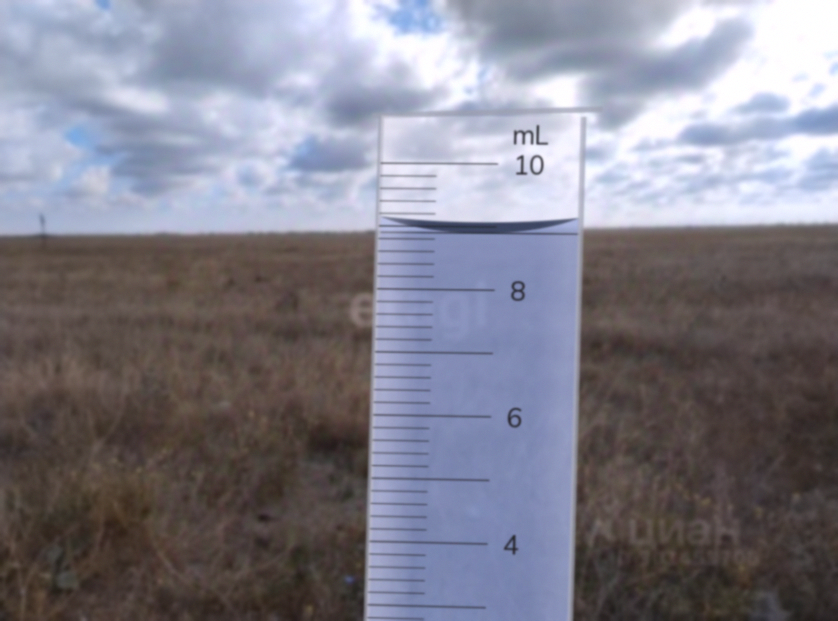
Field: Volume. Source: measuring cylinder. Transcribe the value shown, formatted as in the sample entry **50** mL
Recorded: **8.9** mL
